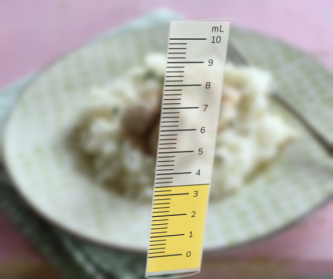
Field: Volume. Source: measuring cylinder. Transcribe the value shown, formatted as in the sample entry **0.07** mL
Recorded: **3.4** mL
